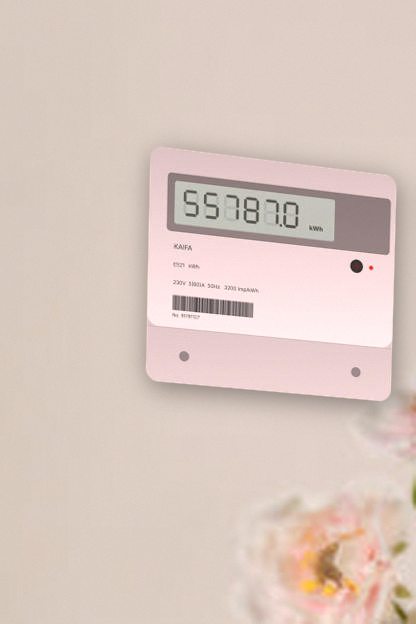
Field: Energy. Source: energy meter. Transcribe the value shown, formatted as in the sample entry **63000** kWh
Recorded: **55787.0** kWh
